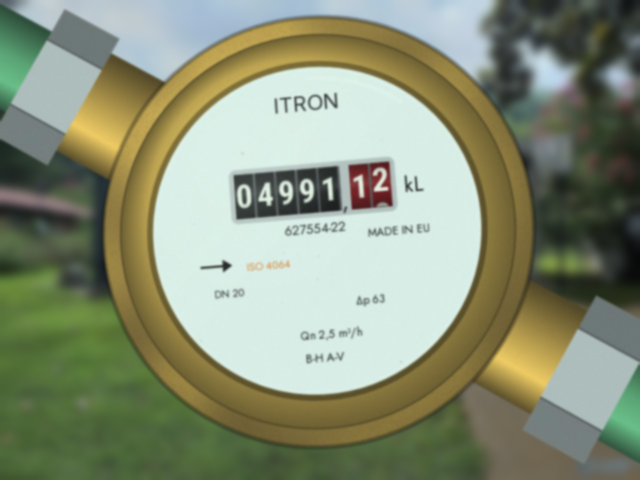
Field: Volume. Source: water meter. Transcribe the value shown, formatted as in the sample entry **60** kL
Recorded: **4991.12** kL
